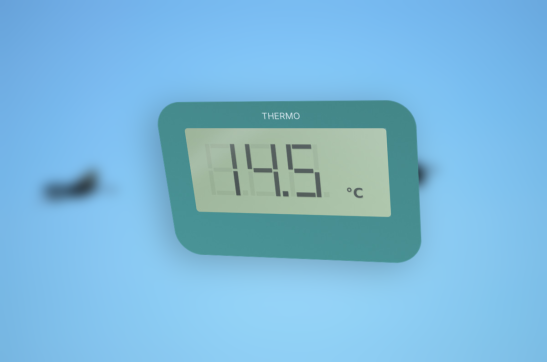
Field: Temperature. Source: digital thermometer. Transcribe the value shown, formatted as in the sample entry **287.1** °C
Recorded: **14.5** °C
